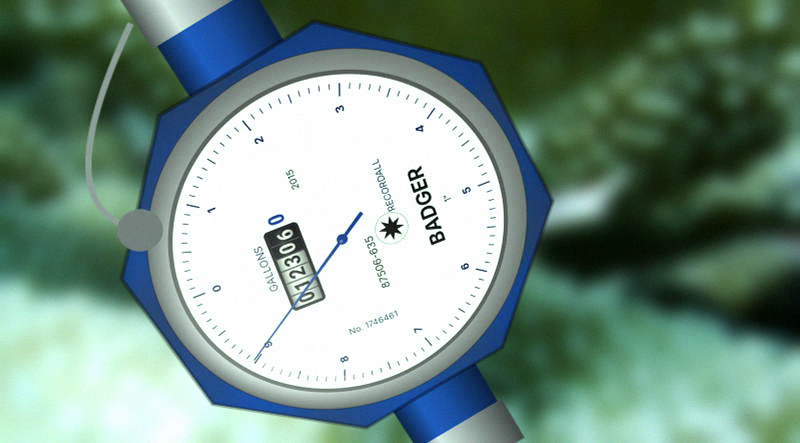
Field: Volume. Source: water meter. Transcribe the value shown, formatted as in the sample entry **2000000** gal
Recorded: **123059.0** gal
